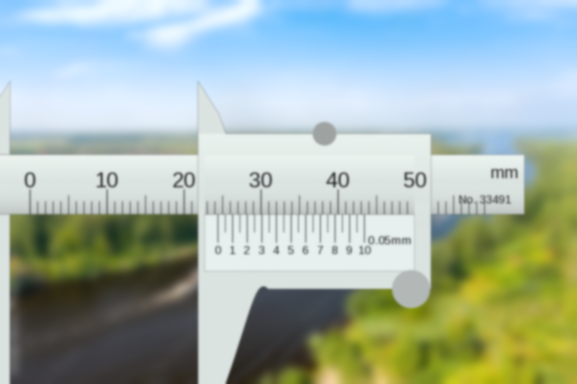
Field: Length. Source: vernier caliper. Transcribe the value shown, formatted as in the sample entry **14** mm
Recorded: **24.4** mm
